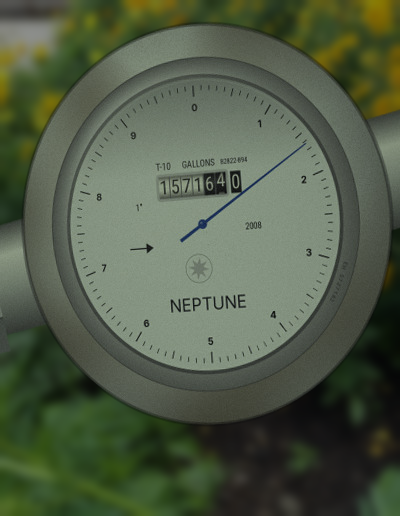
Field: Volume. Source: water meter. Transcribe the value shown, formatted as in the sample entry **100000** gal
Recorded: **1571641.6** gal
